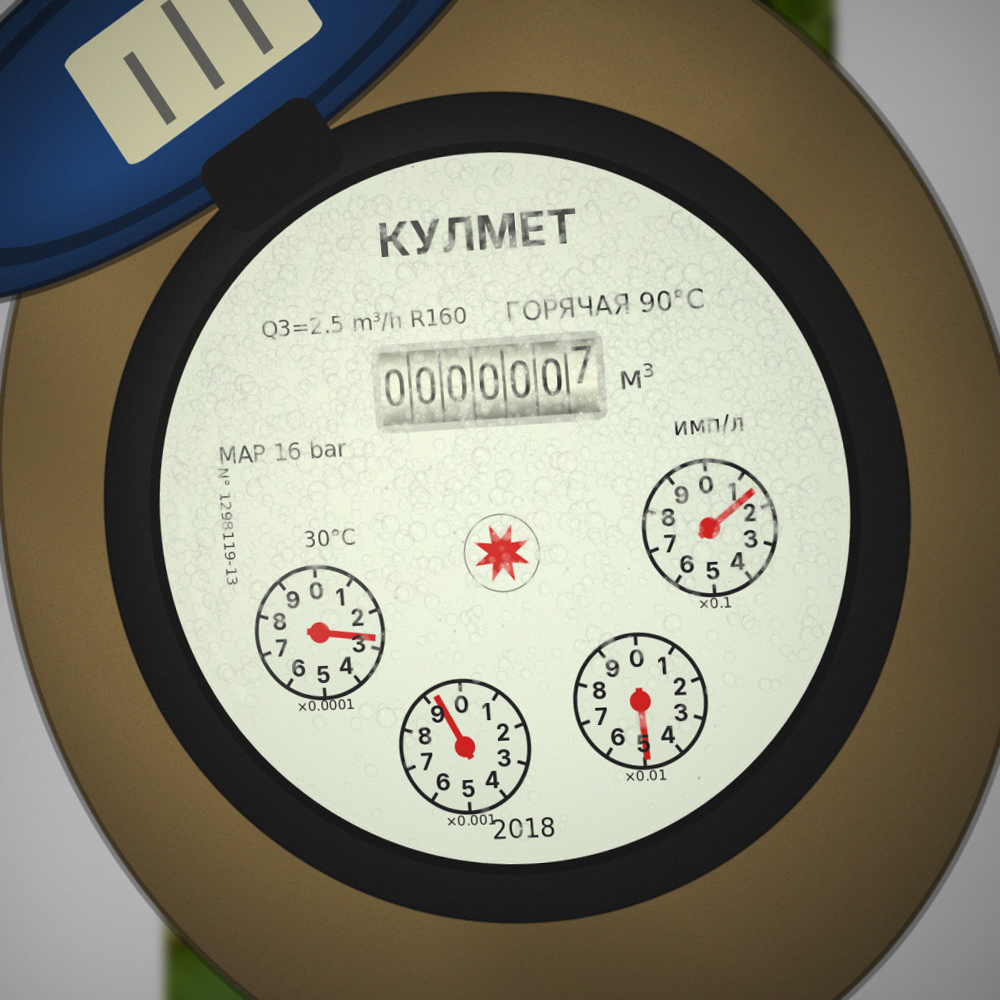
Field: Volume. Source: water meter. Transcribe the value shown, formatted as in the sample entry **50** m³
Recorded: **7.1492** m³
